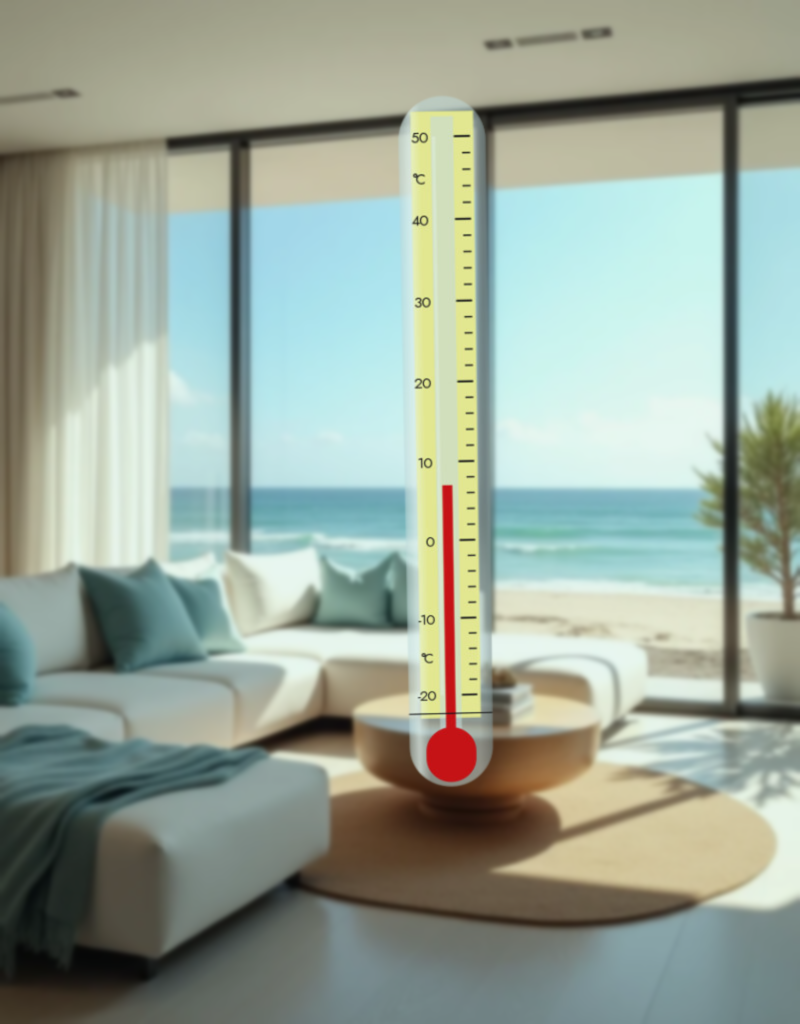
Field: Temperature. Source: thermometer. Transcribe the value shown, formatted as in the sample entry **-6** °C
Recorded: **7** °C
